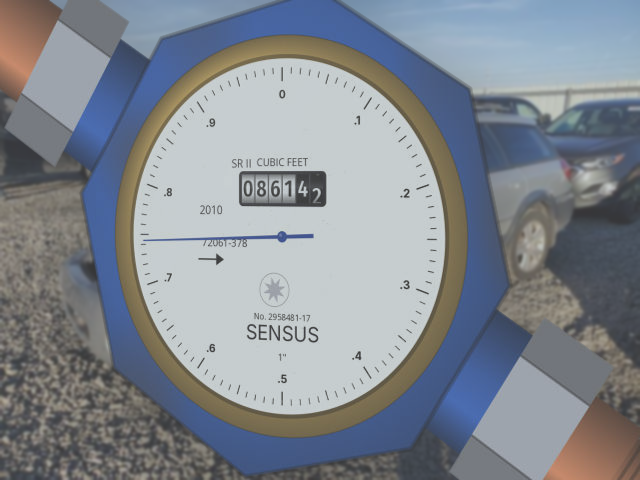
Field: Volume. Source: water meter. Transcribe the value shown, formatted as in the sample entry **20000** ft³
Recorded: **86141.74** ft³
